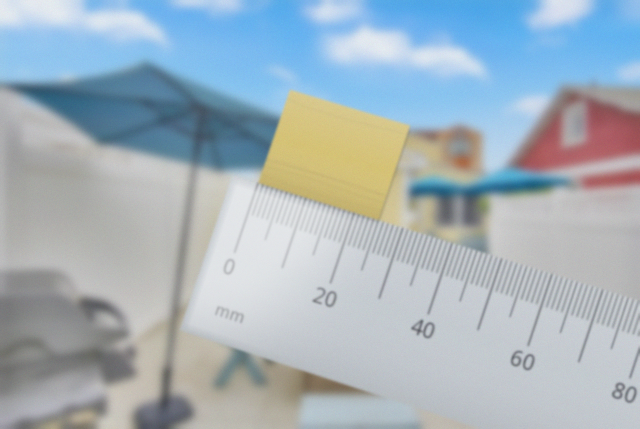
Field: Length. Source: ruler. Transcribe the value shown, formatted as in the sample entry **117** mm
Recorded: **25** mm
